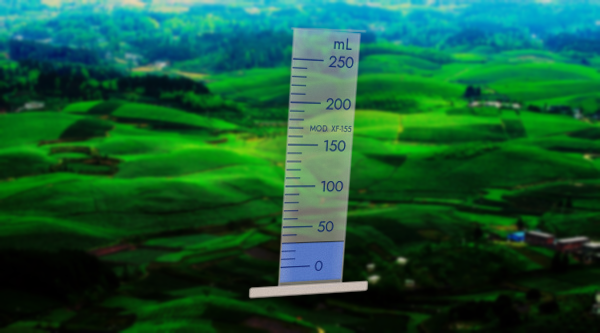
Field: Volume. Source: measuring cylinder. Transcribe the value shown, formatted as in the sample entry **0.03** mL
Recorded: **30** mL
